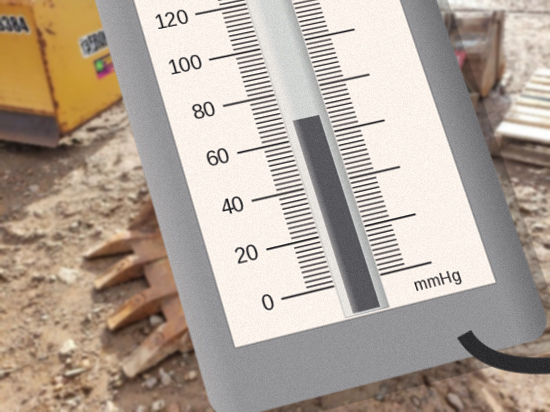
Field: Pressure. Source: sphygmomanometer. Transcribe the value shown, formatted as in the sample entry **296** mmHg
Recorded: **68** mmHg
